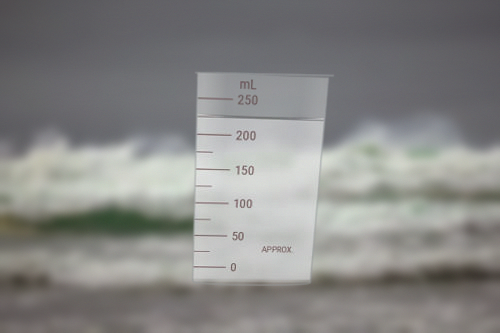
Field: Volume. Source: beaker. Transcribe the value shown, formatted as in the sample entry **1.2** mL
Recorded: **225** mL
